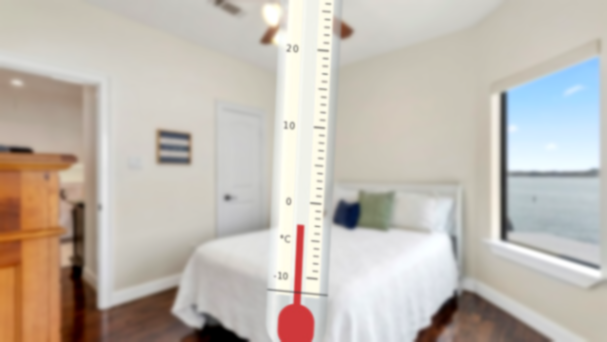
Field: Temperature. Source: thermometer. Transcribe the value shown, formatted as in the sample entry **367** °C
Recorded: **-3** °C
